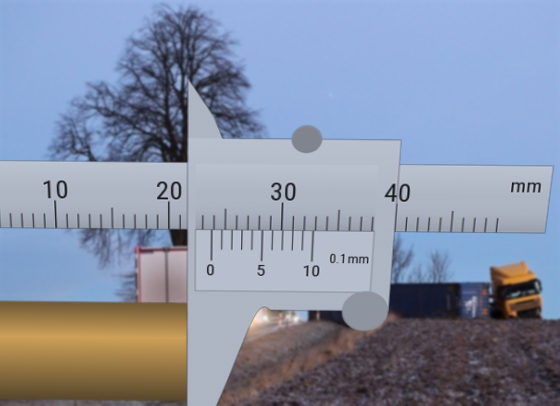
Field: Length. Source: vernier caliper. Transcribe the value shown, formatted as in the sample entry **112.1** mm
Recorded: **23.8** mm
